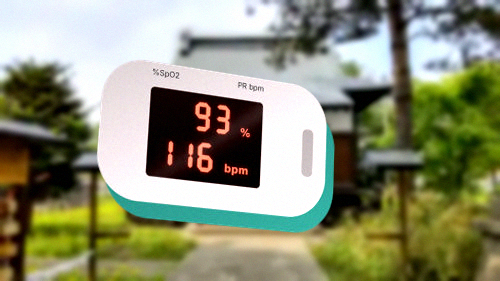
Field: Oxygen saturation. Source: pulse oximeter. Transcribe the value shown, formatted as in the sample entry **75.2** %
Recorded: **93** %
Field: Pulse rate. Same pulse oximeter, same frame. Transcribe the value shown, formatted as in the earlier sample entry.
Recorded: **116** bpm
